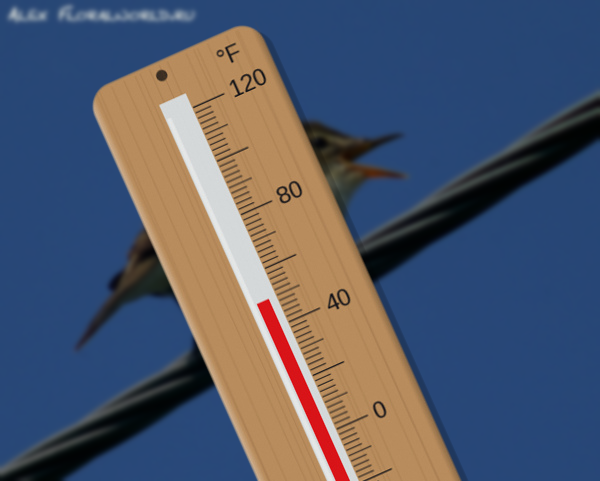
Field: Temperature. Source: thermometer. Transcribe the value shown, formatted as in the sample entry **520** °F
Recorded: **50** °F
